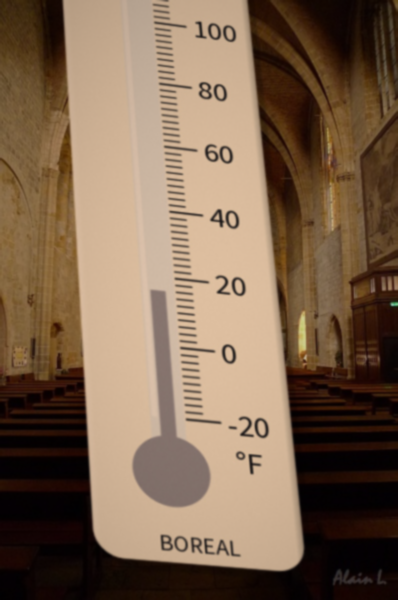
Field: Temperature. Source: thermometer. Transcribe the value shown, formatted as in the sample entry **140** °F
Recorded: **16** °F
